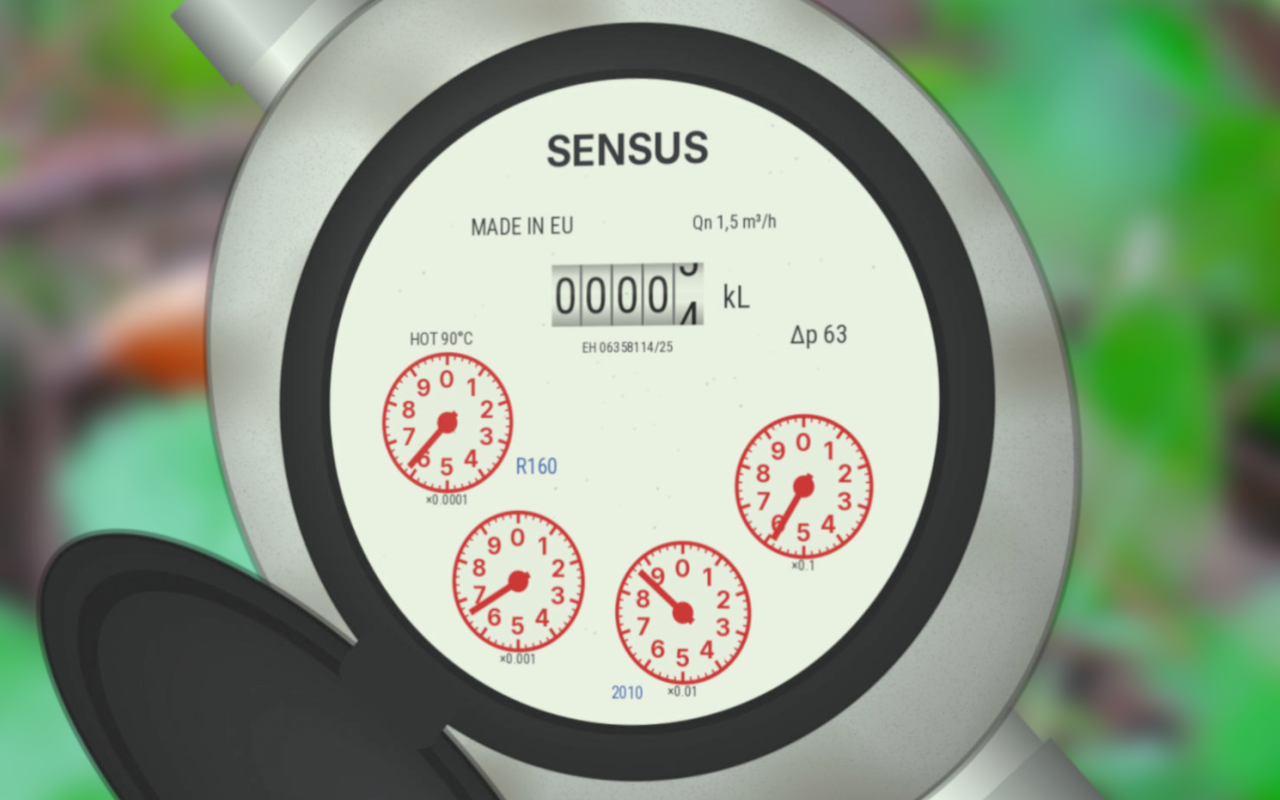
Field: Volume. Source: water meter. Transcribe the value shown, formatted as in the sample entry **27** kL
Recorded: **3.5866** kL
